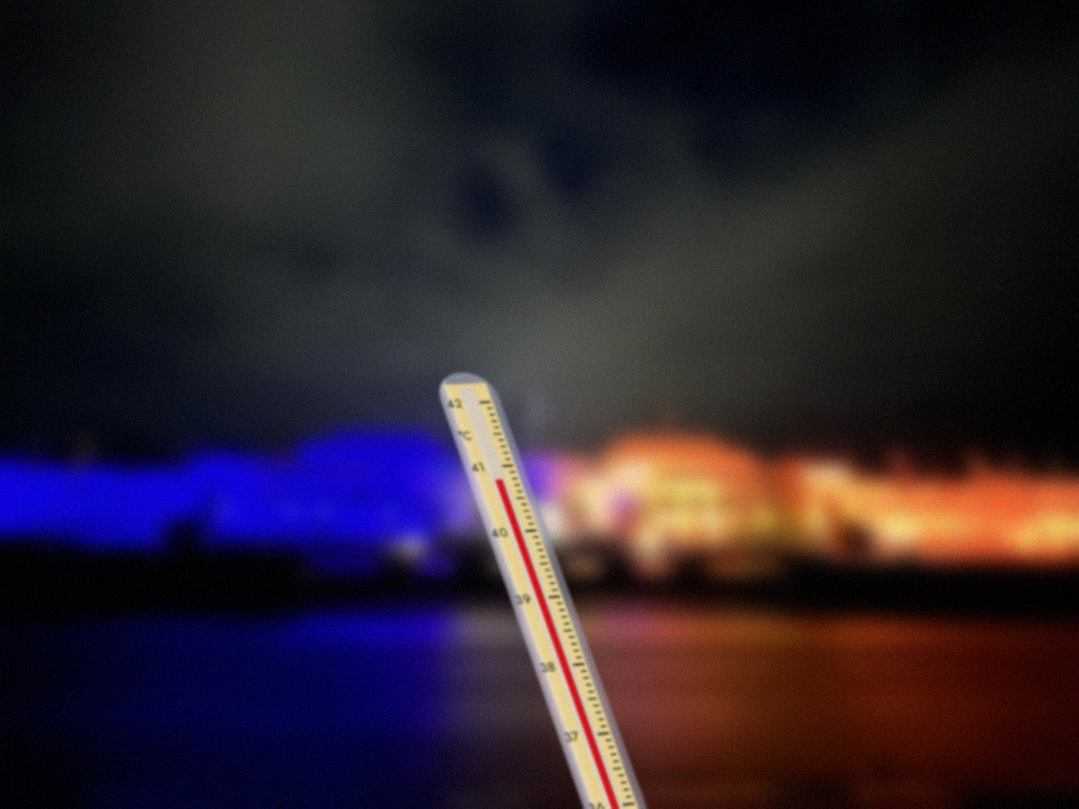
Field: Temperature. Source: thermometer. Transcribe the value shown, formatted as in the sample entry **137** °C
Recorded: **40.8** °C
